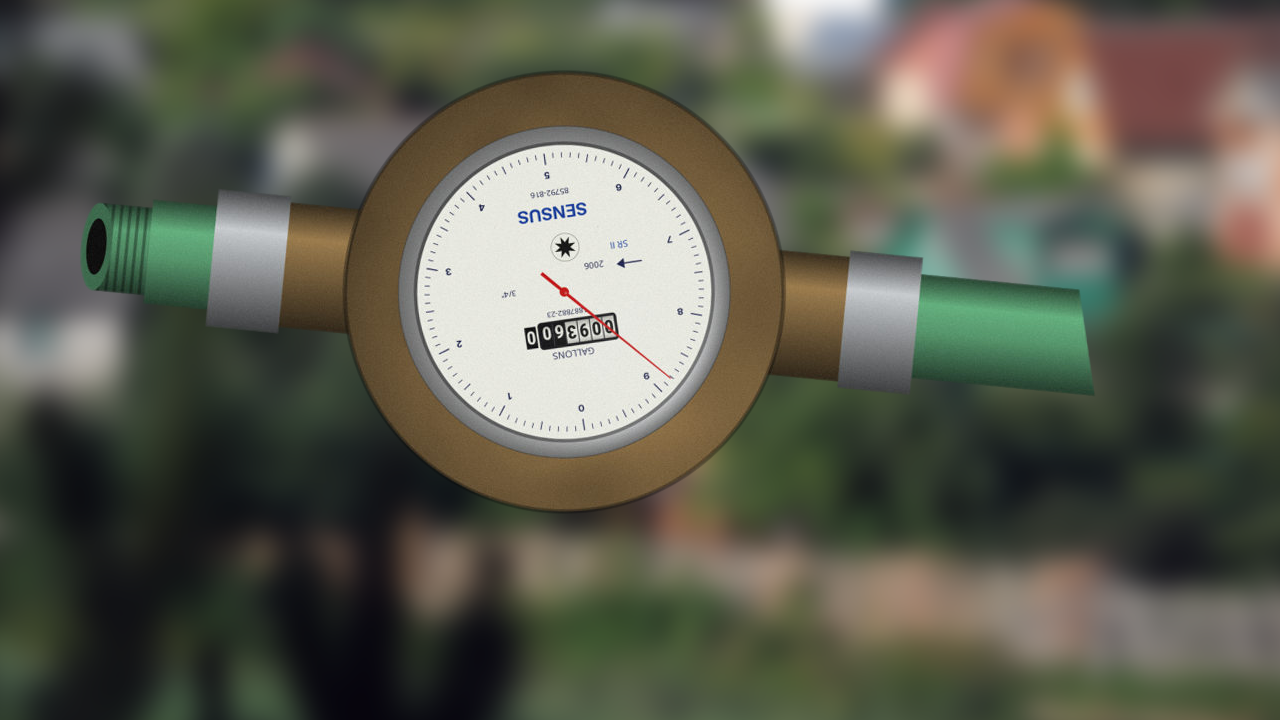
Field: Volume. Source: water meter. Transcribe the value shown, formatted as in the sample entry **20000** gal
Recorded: **93598.8** gal
